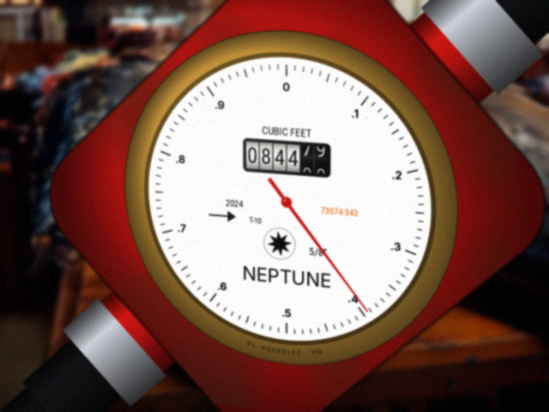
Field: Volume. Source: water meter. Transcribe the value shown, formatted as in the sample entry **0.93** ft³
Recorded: **84479.39** ft³
